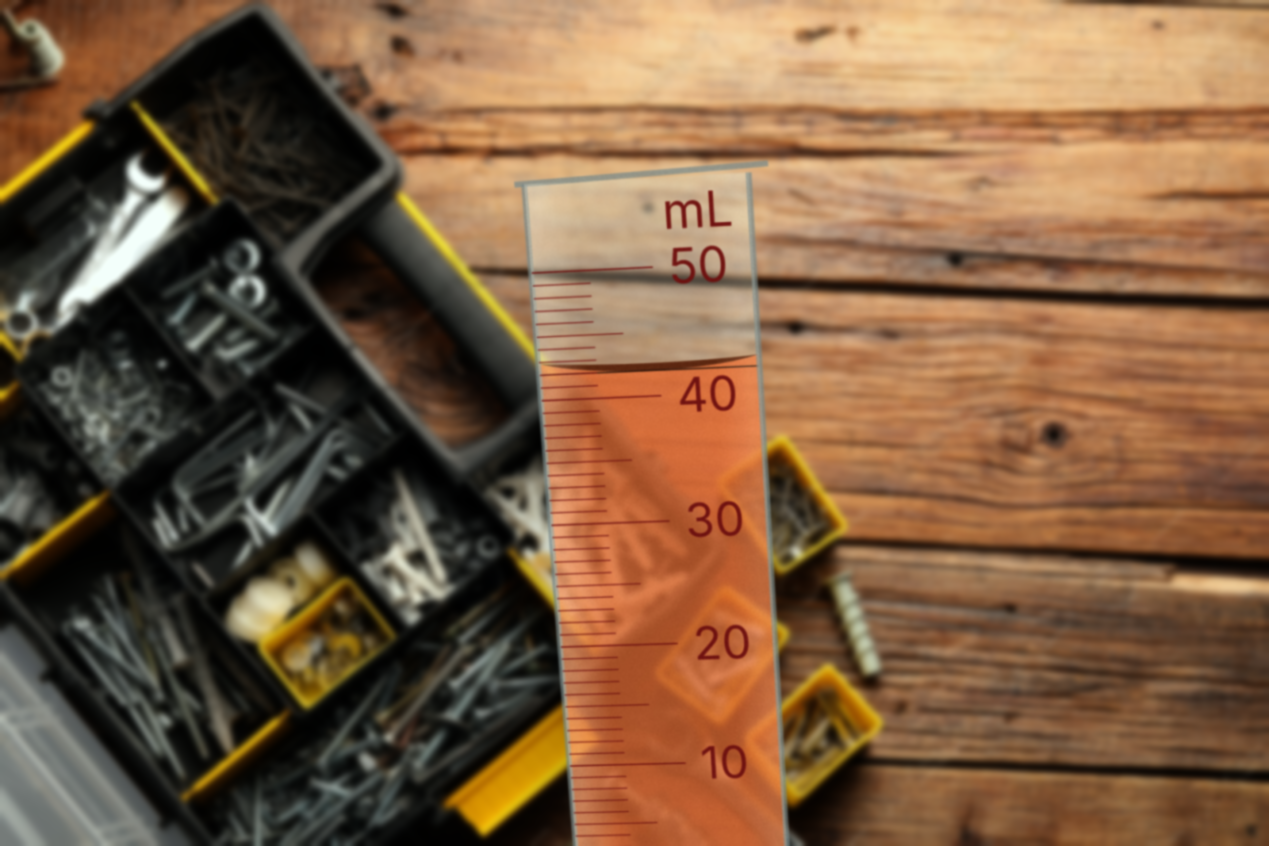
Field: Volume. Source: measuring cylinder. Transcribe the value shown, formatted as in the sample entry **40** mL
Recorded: **42** mL
